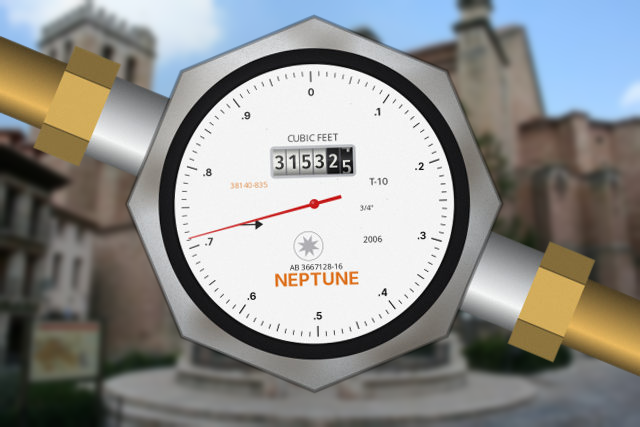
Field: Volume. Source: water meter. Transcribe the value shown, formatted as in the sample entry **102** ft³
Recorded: **315324.71** ft³
